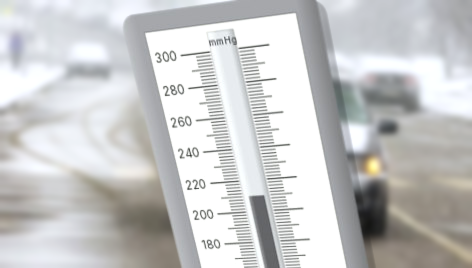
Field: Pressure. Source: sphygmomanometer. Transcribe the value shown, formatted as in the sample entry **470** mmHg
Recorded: **210** mmHg
